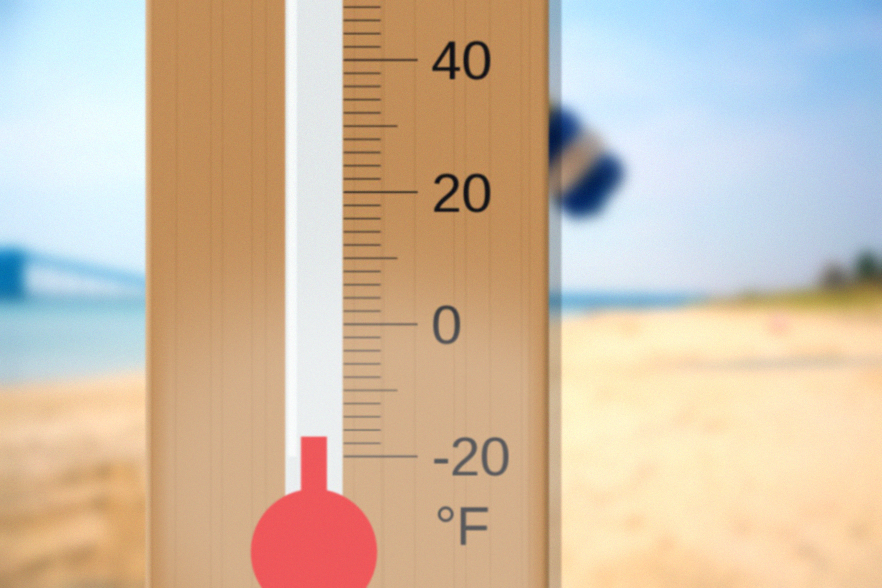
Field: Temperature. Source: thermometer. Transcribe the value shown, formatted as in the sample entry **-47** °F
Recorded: **-17** °F
